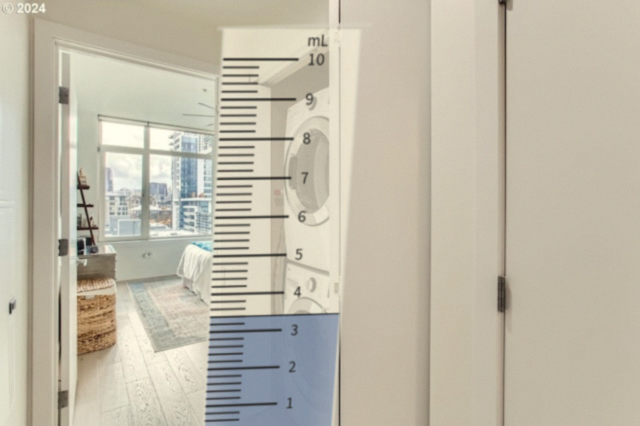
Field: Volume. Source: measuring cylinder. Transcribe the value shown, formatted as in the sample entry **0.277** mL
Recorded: **3.4** mL
